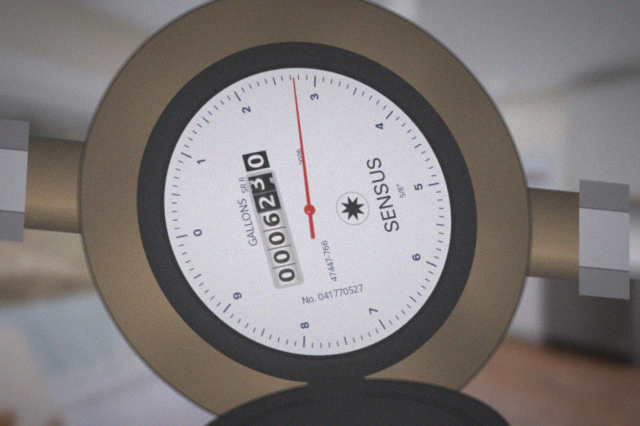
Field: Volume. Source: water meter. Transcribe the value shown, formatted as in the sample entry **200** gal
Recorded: **6232.7** gal
